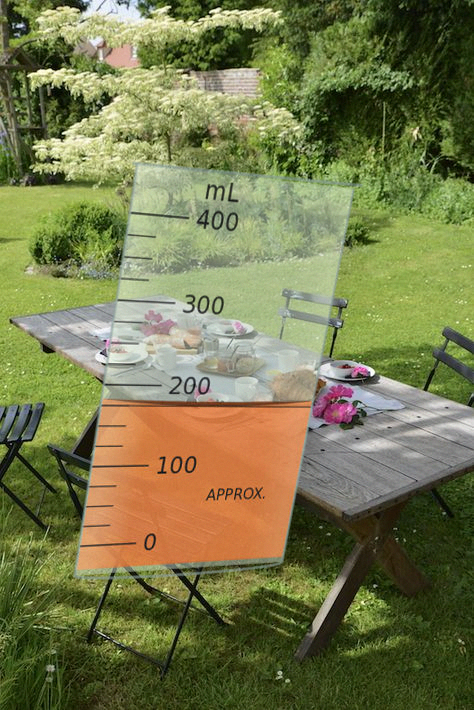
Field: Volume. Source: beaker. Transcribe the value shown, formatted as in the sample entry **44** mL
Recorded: **175** mL
